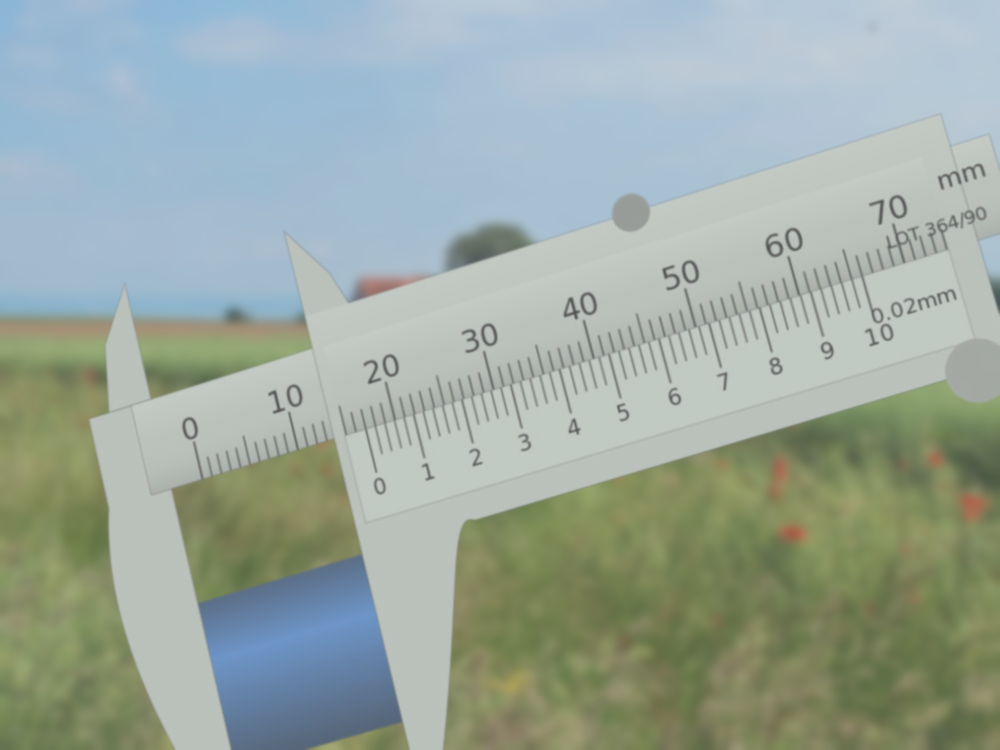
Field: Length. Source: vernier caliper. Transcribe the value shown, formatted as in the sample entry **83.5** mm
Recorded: **17.0** mm
